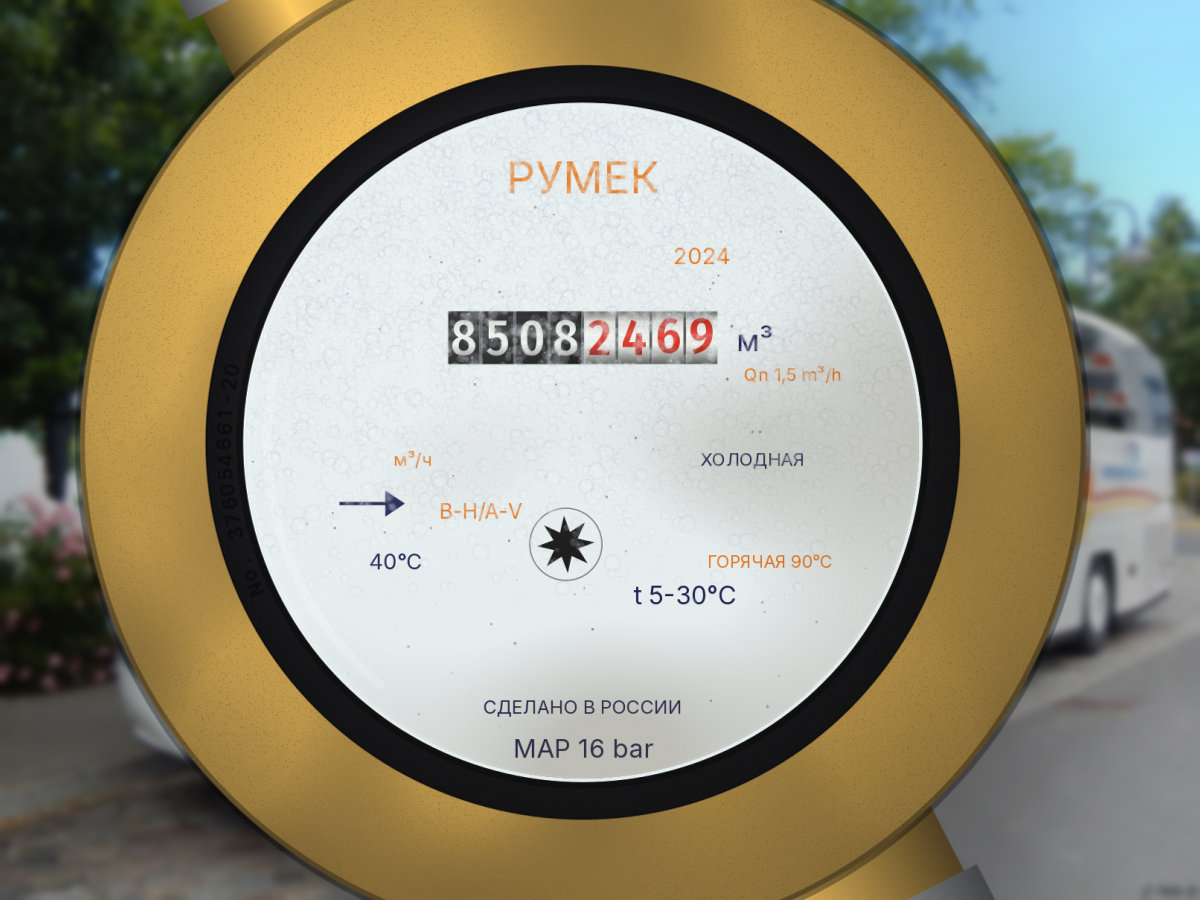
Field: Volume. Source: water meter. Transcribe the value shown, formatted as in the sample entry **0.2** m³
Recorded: **8508.2469** m³
